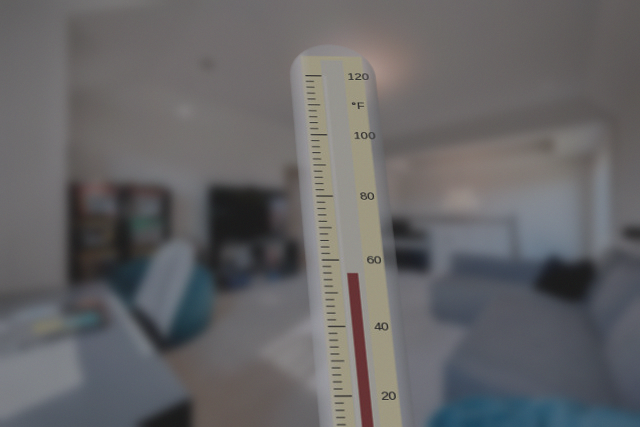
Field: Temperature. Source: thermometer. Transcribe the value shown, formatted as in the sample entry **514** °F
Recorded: **56** °F
